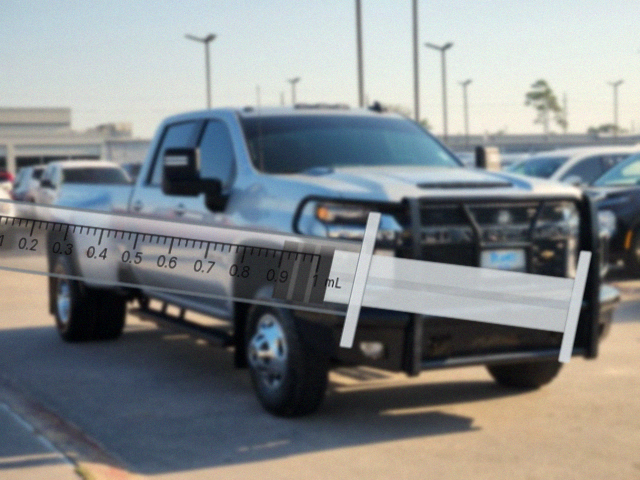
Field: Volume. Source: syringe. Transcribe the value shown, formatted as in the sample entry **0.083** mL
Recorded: **0.9** mL
